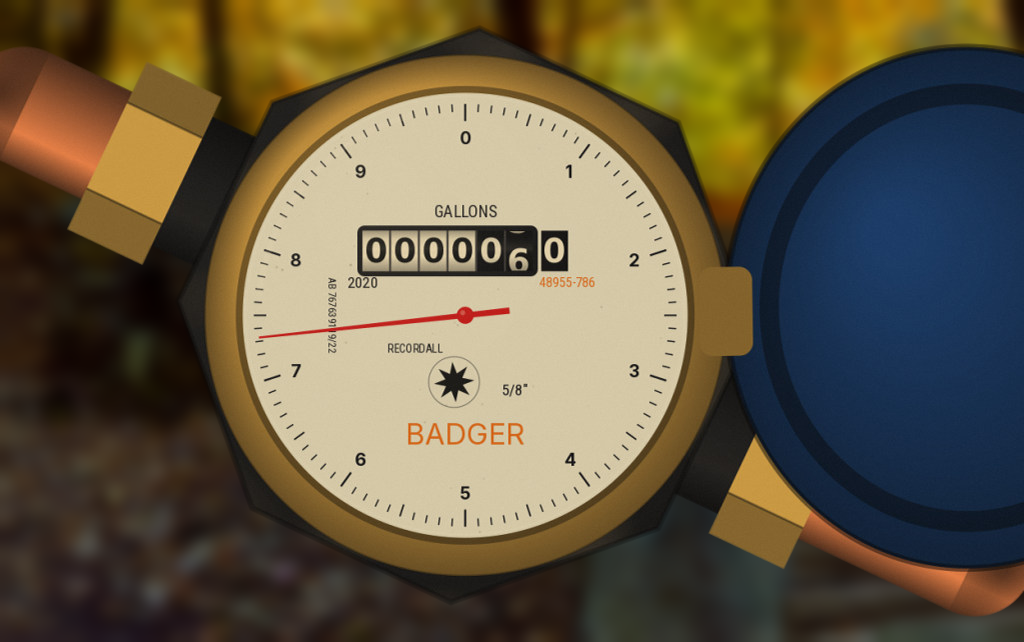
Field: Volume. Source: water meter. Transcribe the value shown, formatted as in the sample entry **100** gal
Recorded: **57.3** gal
